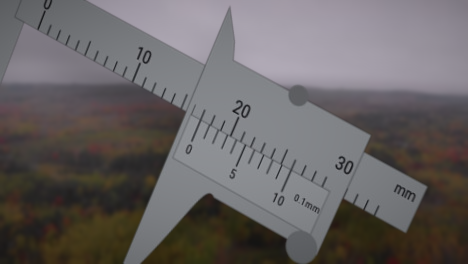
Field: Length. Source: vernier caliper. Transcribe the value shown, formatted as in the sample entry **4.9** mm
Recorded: **17.0** mm
